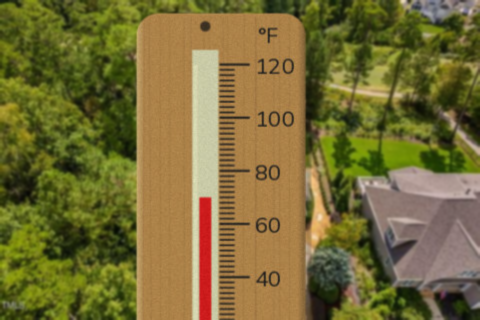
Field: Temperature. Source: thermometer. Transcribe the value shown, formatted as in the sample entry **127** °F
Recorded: **70** °F
